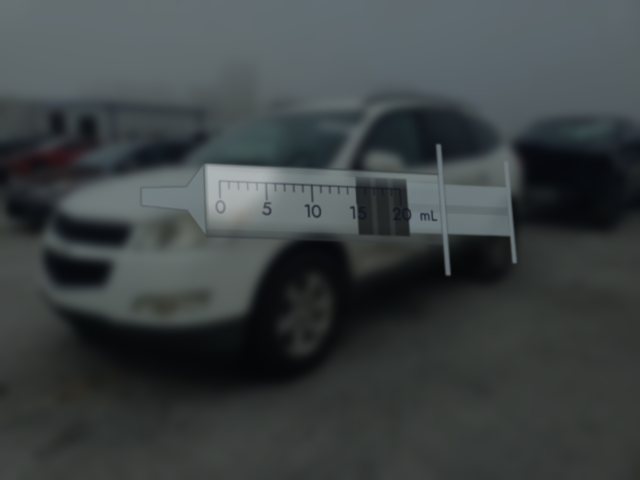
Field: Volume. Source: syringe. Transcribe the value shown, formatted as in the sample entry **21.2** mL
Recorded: **15** mL
